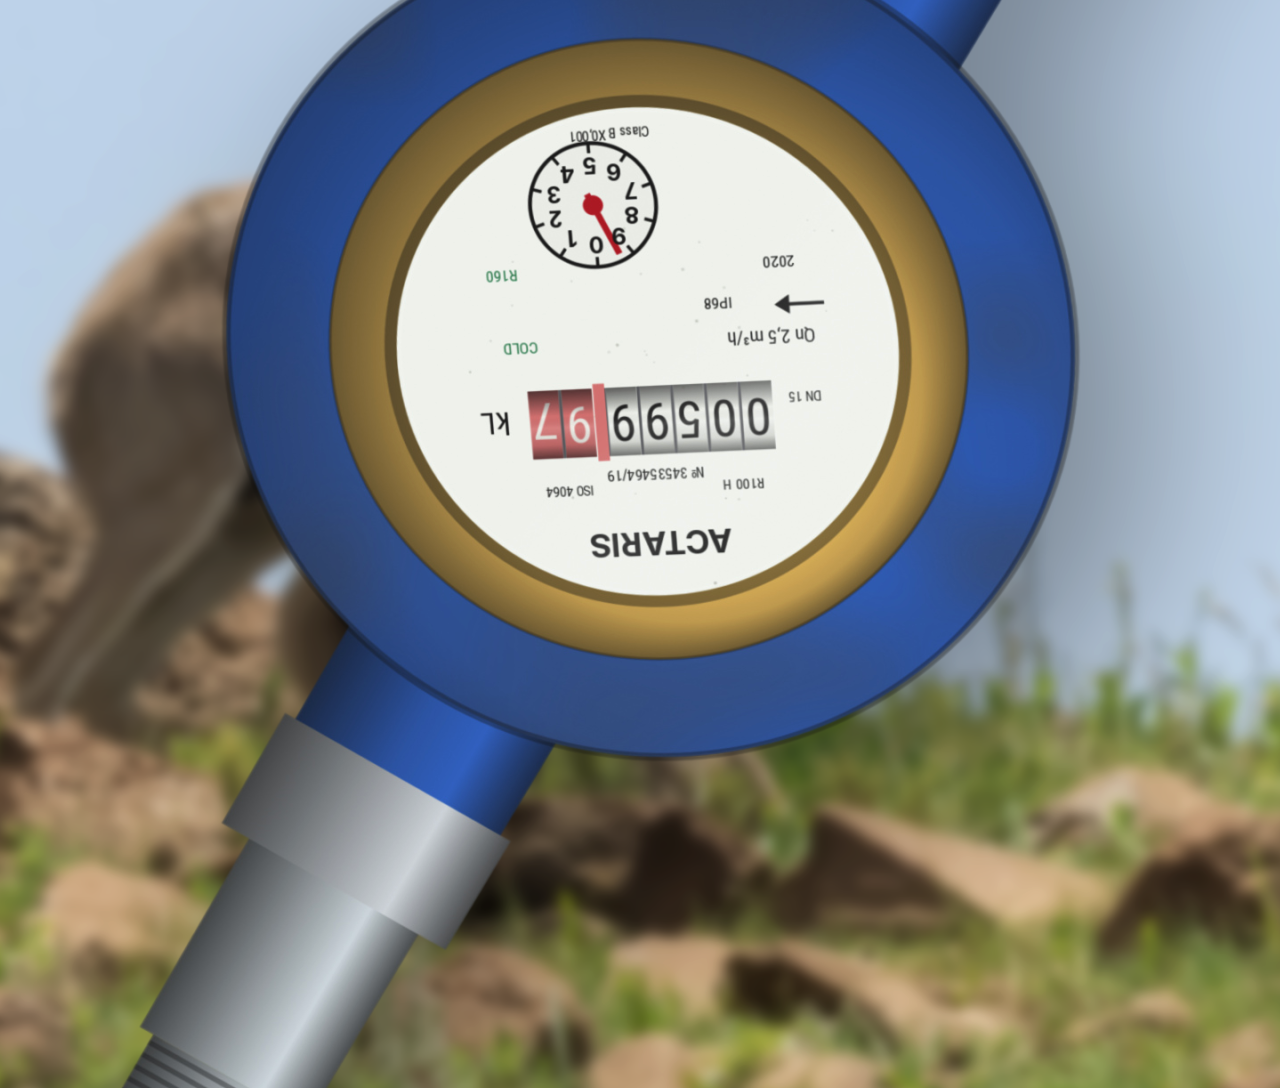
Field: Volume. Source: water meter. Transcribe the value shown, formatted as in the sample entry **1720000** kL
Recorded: **599.969** kL
